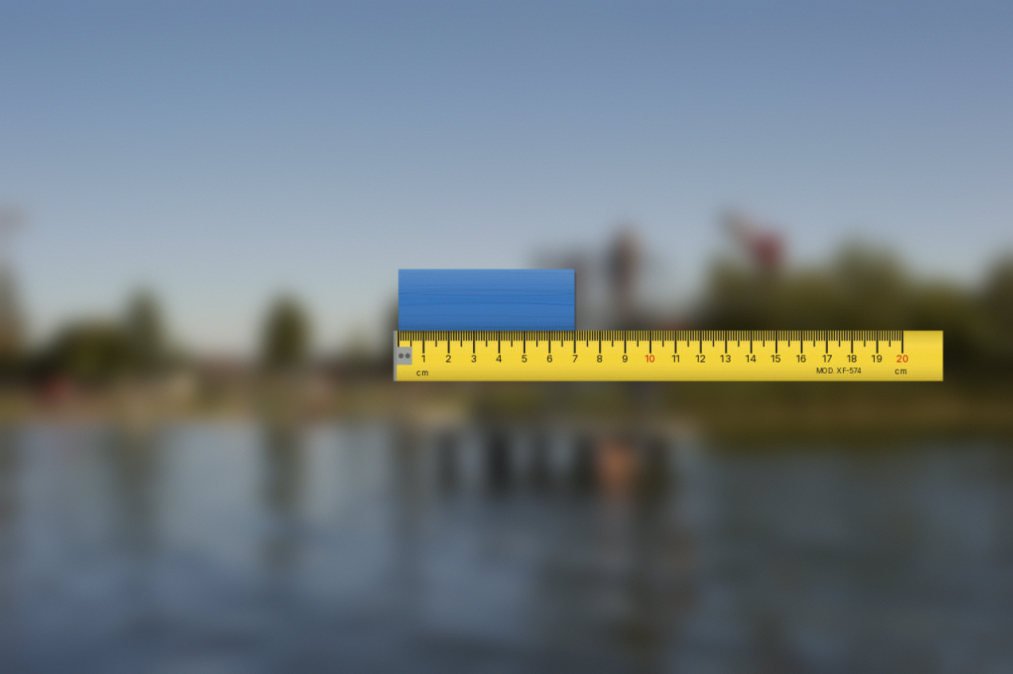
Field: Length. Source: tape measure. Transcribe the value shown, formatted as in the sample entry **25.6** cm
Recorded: **7** cm
